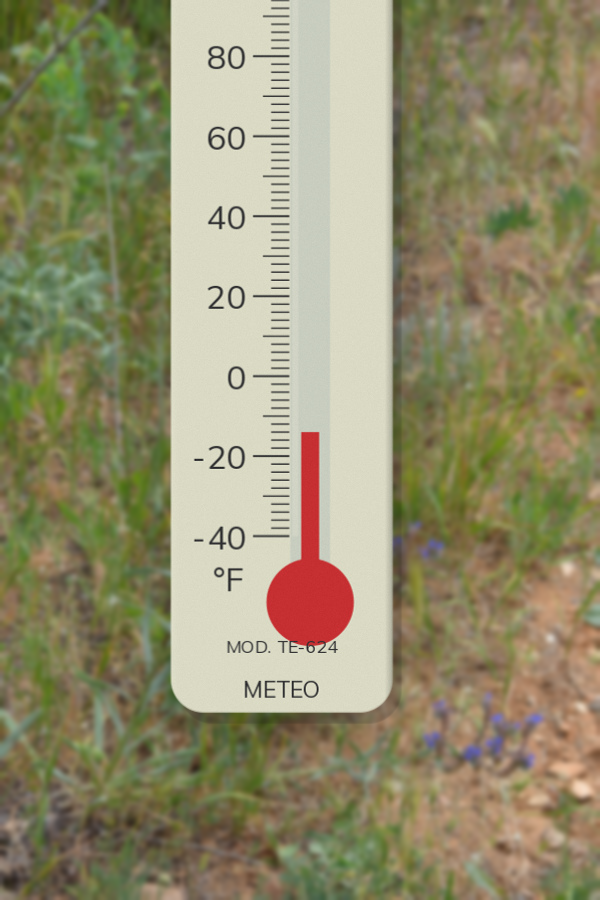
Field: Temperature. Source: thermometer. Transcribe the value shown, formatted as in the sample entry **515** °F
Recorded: **-14** °F
